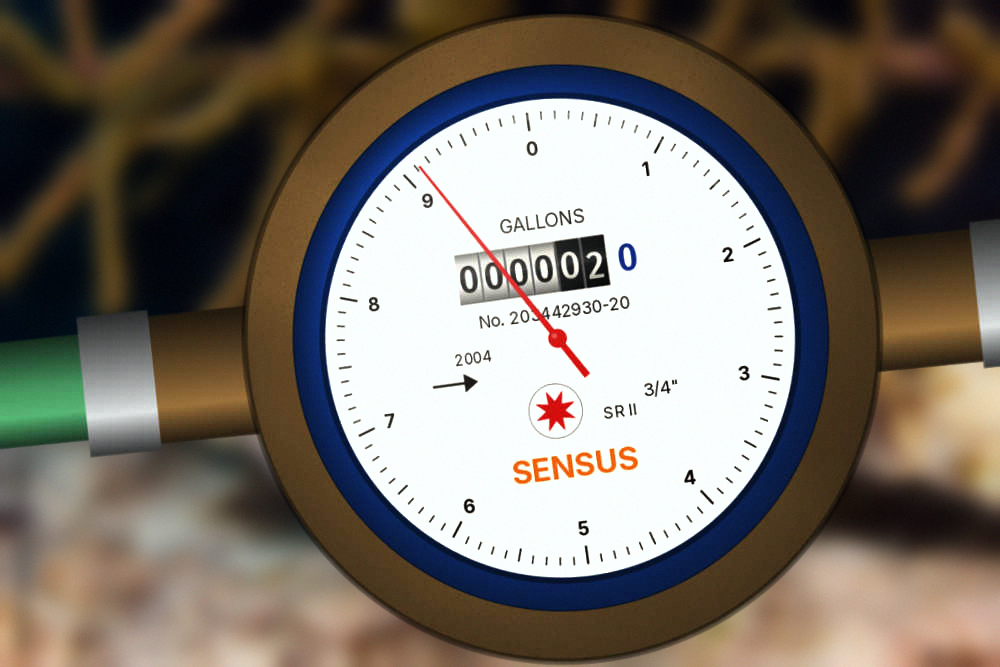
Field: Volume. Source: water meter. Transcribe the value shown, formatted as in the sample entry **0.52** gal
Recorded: **19.1** gal
